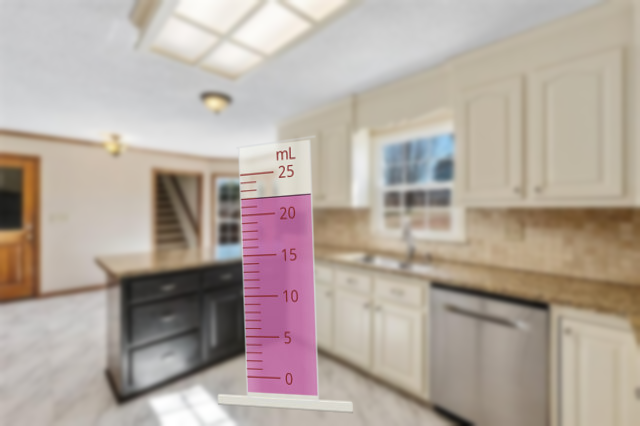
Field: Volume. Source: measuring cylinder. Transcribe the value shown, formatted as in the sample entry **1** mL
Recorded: **22** mL
